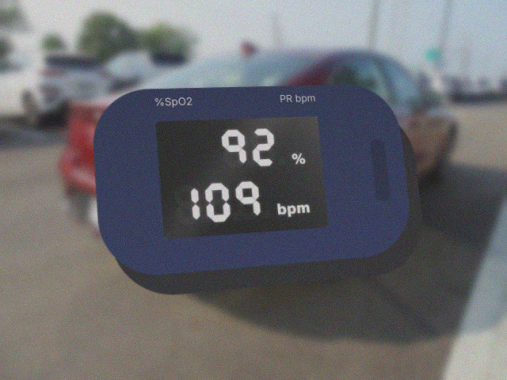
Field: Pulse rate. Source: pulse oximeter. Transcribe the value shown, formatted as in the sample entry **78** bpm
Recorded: **109** bpm
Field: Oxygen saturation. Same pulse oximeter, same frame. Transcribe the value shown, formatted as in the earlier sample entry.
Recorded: **92** %
